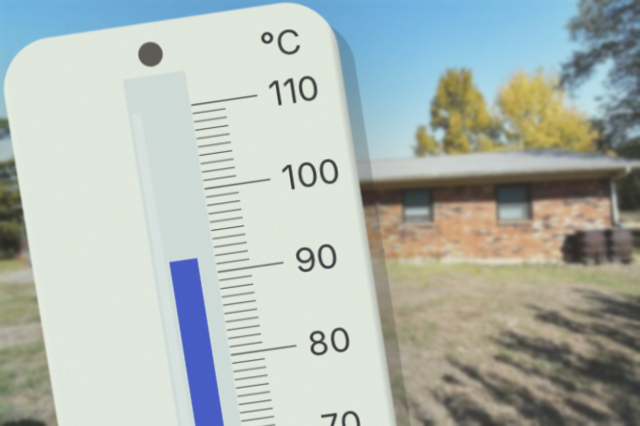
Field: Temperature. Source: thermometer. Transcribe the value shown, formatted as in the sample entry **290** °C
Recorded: **92** °C
